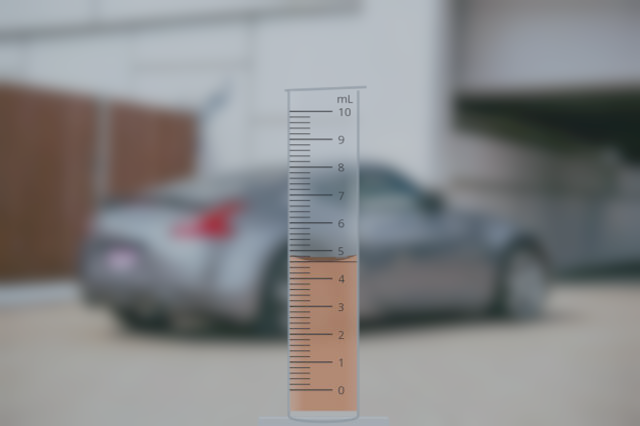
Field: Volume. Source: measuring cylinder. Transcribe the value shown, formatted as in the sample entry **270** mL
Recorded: **4.6** mL
